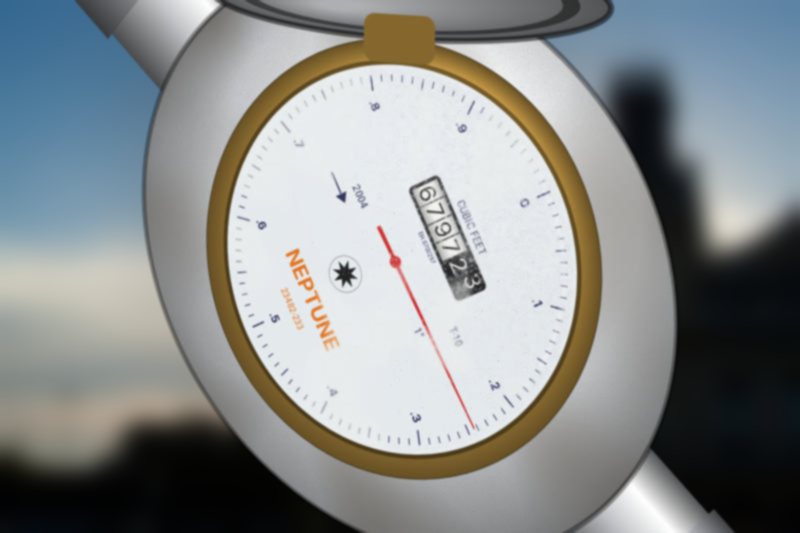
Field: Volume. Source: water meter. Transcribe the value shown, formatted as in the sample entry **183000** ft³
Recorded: **679723.24** ft³
